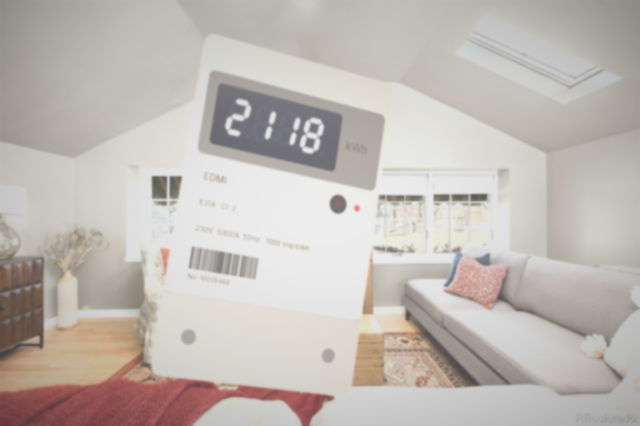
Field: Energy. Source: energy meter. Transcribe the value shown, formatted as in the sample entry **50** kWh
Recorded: **2118** kWh
